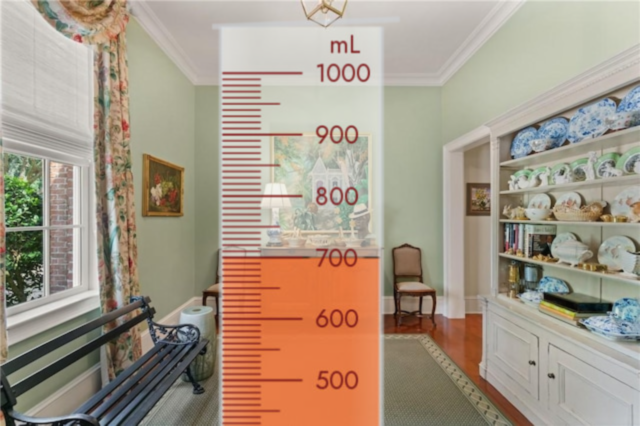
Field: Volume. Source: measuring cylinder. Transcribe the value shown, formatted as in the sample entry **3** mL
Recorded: **700** mL
